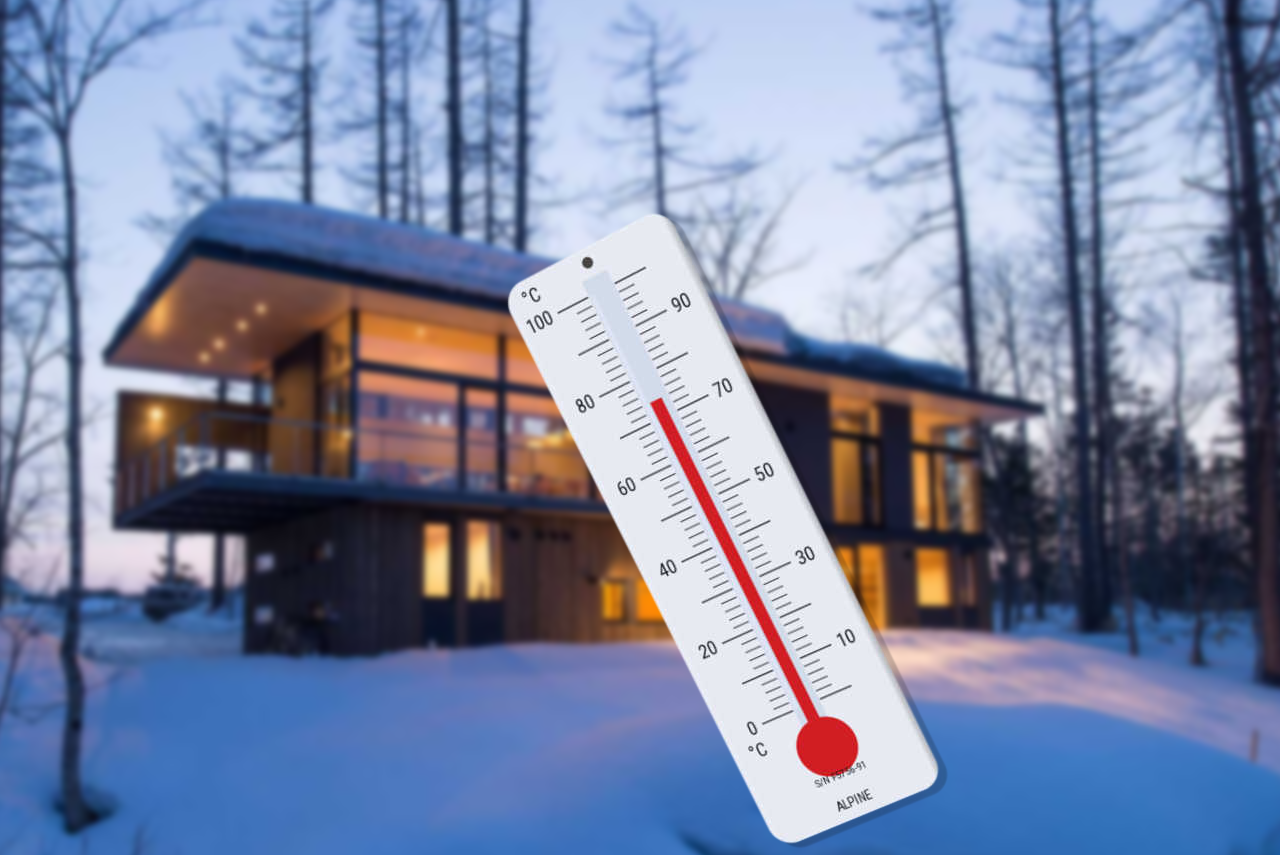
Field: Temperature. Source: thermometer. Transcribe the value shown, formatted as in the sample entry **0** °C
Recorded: **74** °C
